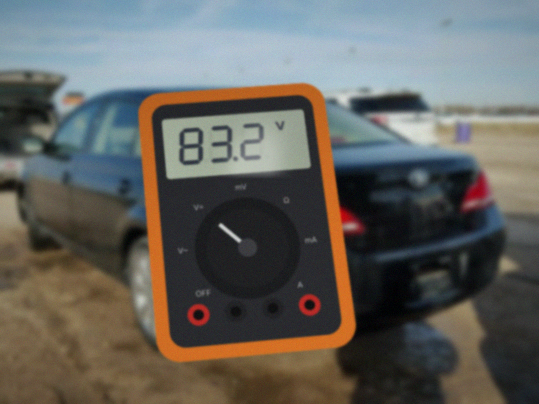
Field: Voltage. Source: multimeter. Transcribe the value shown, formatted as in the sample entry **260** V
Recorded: **83.2** V
